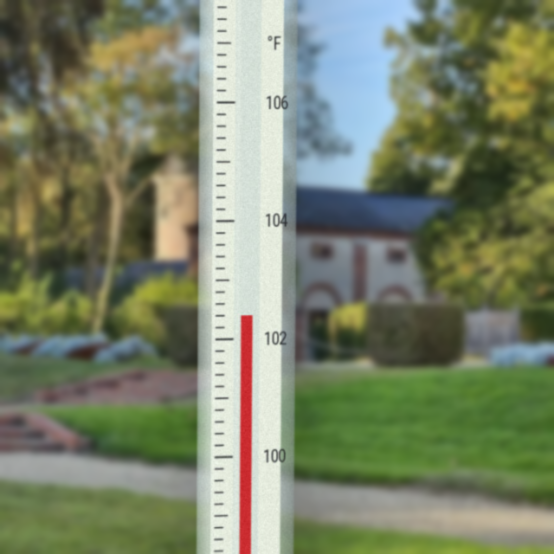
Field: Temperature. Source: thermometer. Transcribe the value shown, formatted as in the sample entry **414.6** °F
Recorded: **102.4** °F
